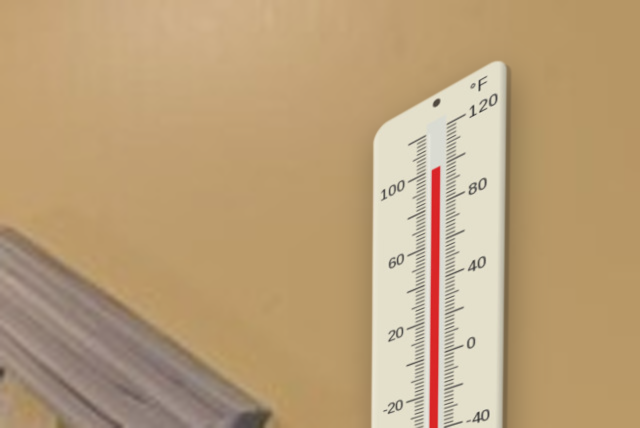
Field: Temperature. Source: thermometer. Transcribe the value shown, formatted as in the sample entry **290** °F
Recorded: **100** °F
